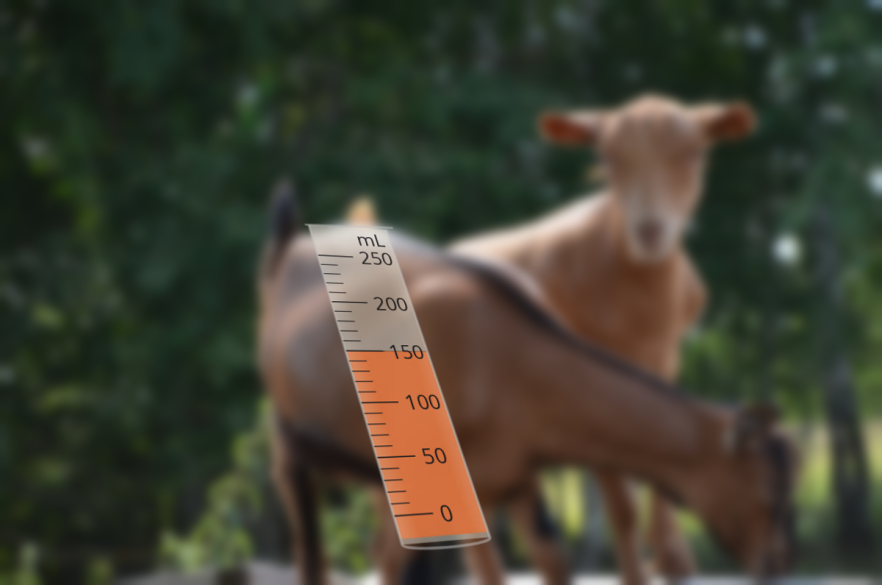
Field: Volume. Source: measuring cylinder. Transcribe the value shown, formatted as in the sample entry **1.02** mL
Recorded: **150** mL
